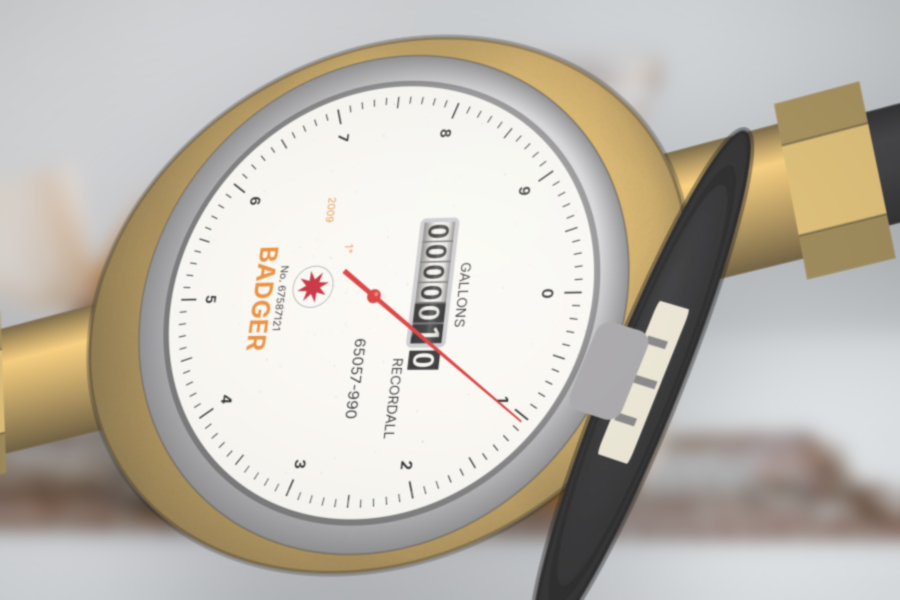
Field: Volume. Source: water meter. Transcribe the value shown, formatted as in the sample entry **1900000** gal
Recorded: **11.0** gal
